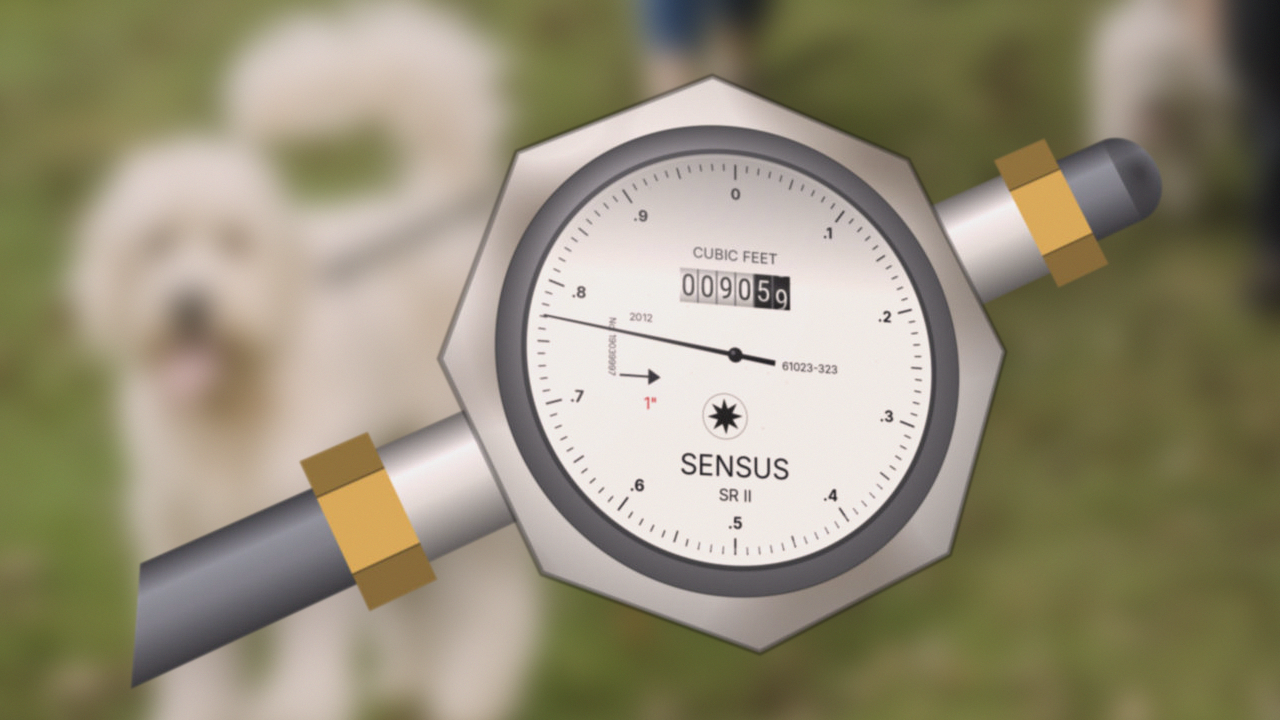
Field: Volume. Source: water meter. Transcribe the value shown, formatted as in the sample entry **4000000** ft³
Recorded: **9058.77** ft³
